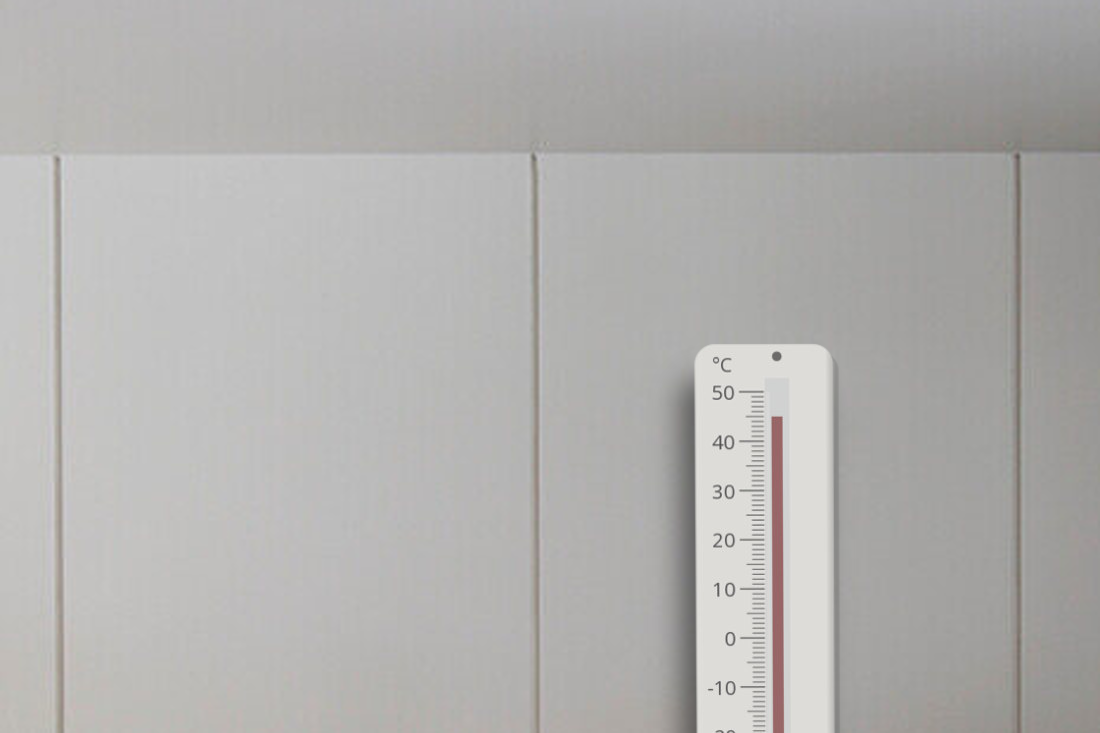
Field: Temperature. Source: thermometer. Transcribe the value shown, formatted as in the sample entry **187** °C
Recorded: **45** °C
